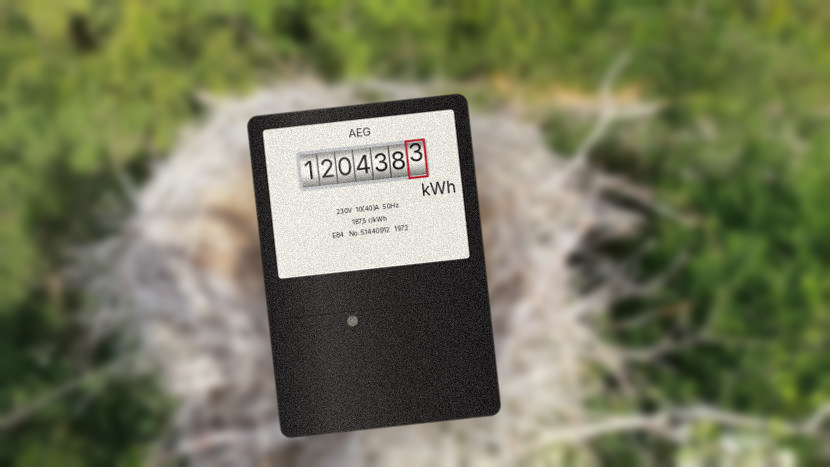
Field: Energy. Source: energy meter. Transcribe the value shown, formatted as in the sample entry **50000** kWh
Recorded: **120438.3** kWh
